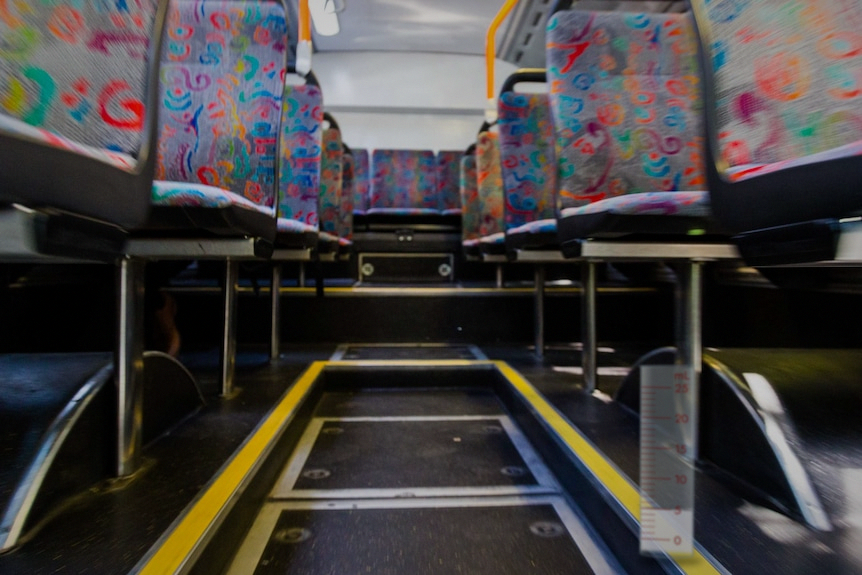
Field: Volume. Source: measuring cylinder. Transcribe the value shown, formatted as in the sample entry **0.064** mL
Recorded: **5** mL
